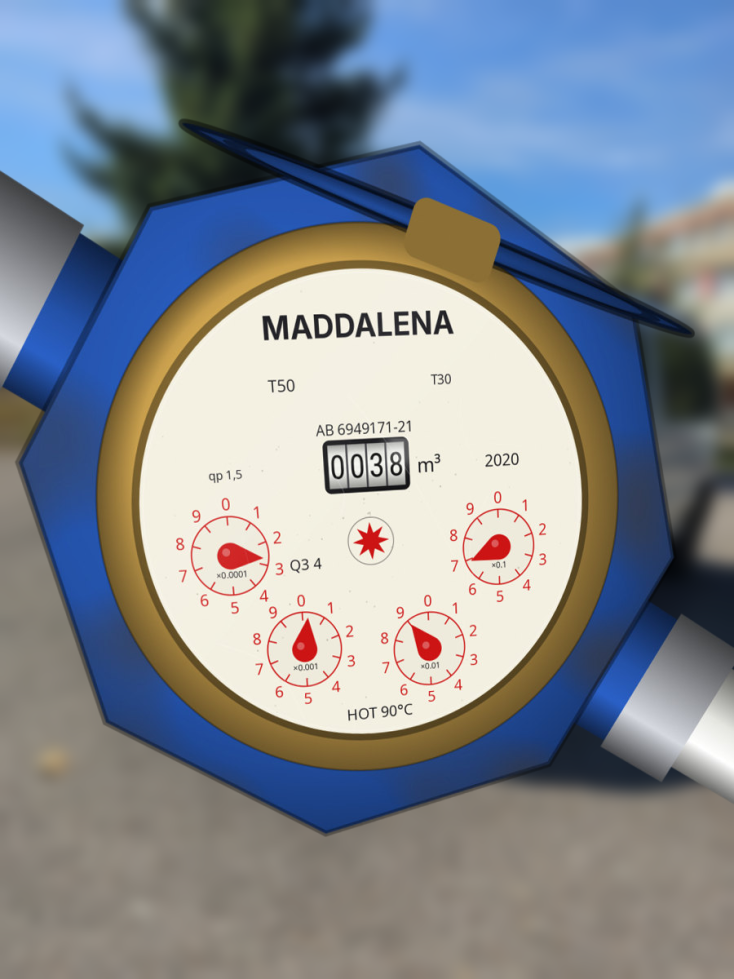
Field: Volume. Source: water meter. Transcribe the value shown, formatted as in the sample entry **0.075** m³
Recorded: **38.6902** m³
